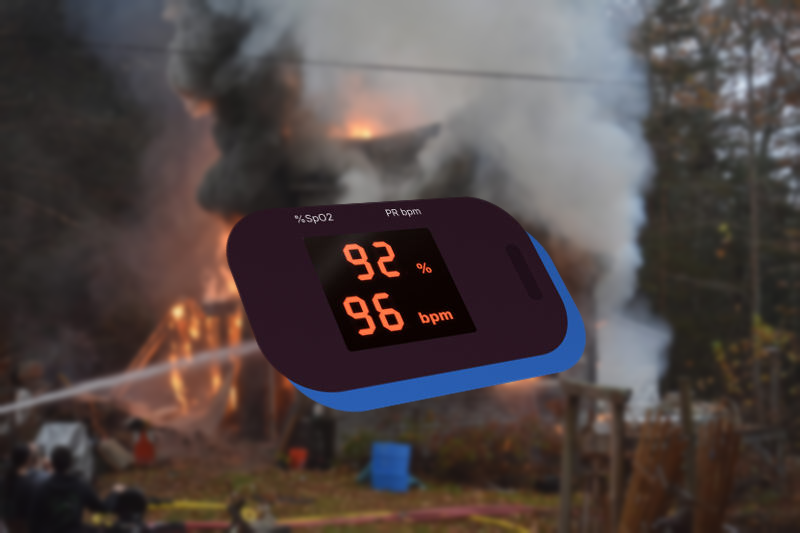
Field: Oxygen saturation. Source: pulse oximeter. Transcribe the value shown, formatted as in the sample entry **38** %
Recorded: **92** %
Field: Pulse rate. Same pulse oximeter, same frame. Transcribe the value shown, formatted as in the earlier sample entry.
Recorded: **96** bpm
